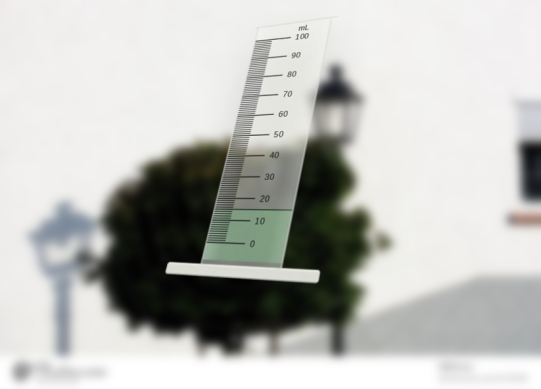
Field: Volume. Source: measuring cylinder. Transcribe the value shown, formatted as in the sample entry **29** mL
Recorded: **15** mL
